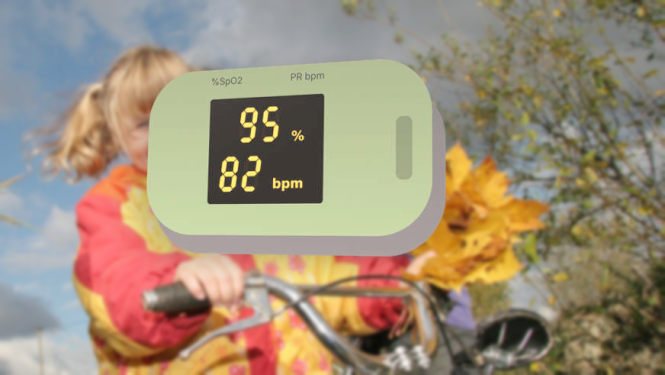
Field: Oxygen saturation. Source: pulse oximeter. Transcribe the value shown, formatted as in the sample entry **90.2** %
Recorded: **95** %
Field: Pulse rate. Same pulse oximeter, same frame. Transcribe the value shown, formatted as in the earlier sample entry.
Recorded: **82** bpm
